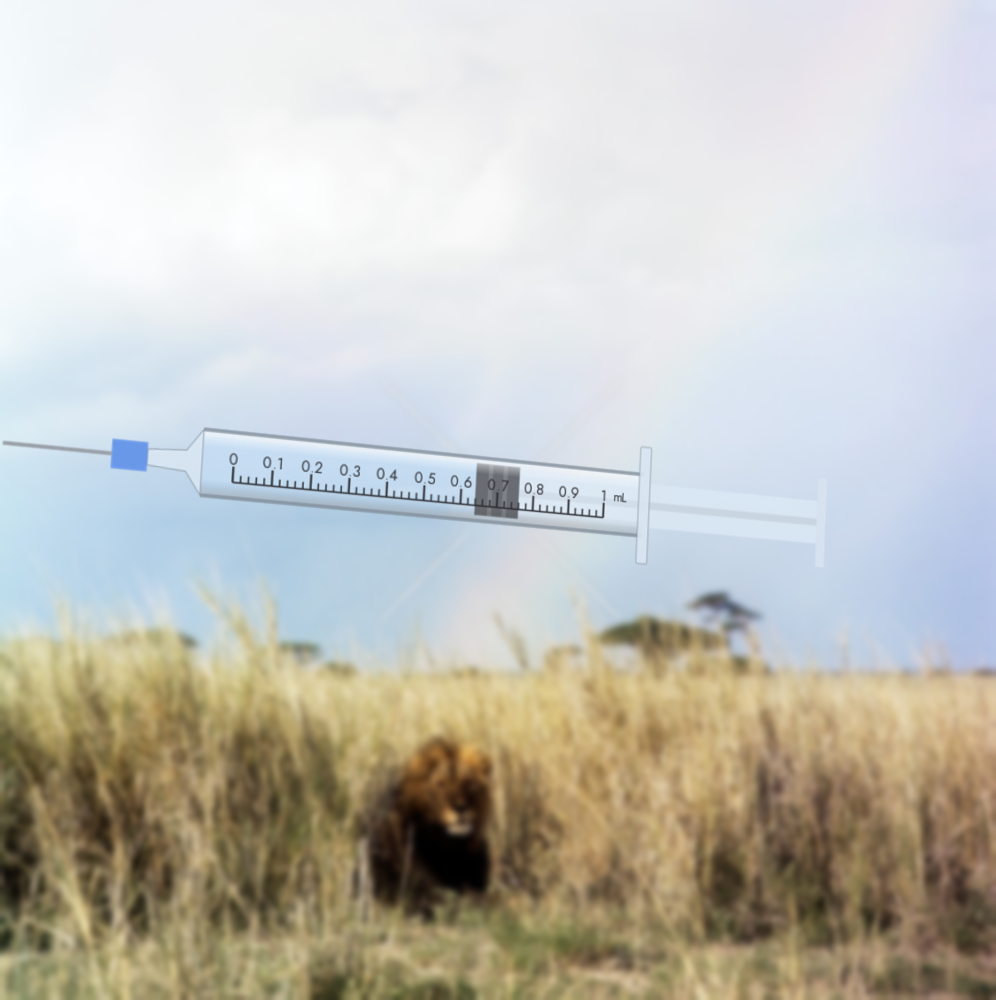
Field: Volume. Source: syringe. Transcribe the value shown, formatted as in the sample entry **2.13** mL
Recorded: **0.64** mL
